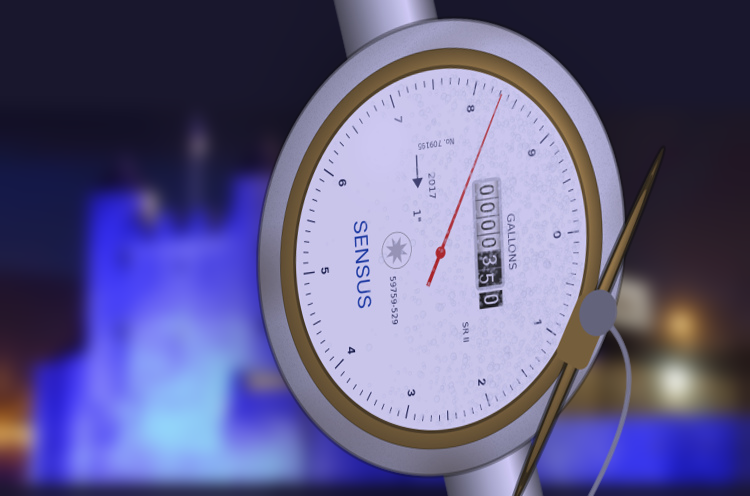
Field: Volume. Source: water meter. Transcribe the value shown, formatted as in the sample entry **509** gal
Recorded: **348.3** gal
